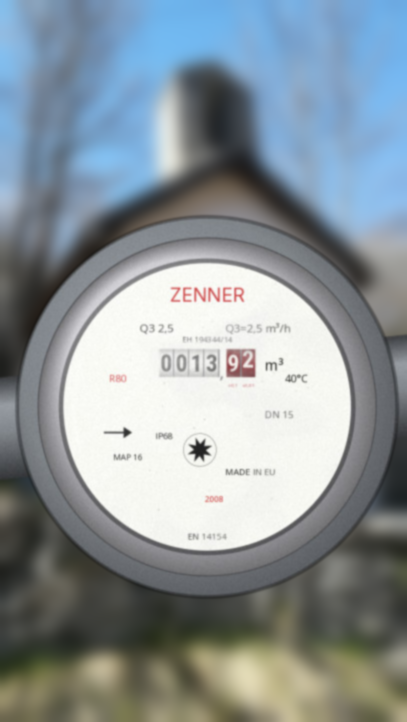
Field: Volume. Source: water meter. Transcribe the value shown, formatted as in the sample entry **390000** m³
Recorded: **13.92** m³
